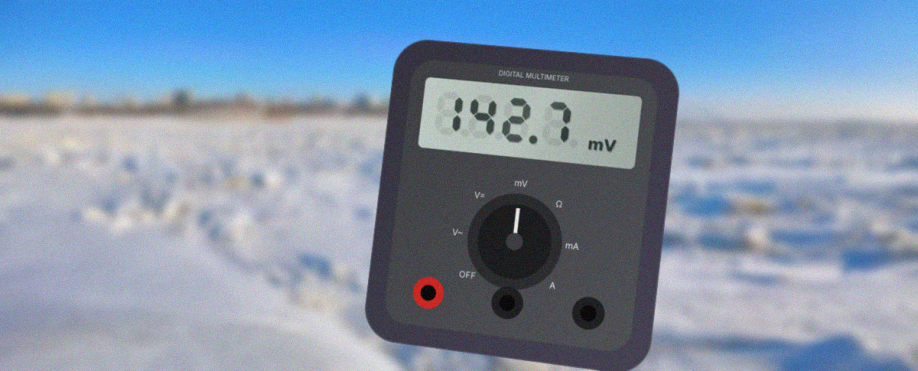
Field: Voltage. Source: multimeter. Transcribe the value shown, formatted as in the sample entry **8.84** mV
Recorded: **142.7** mV
